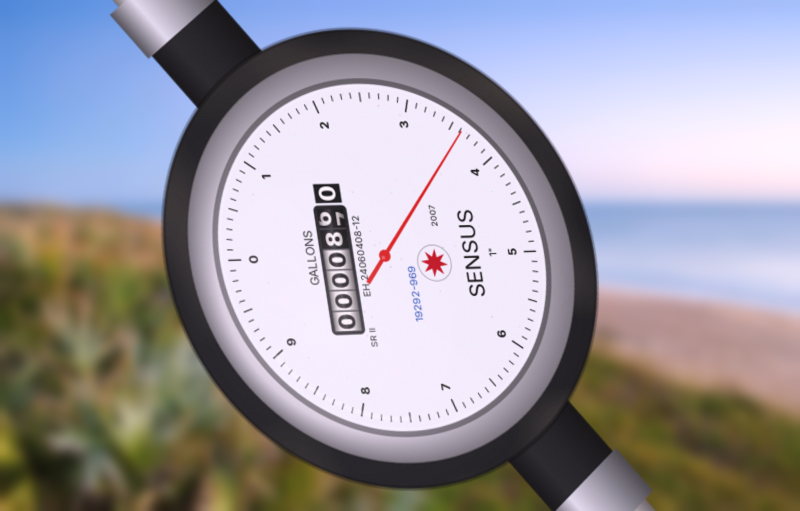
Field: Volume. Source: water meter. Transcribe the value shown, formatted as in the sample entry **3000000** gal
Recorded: **863.6** gal
